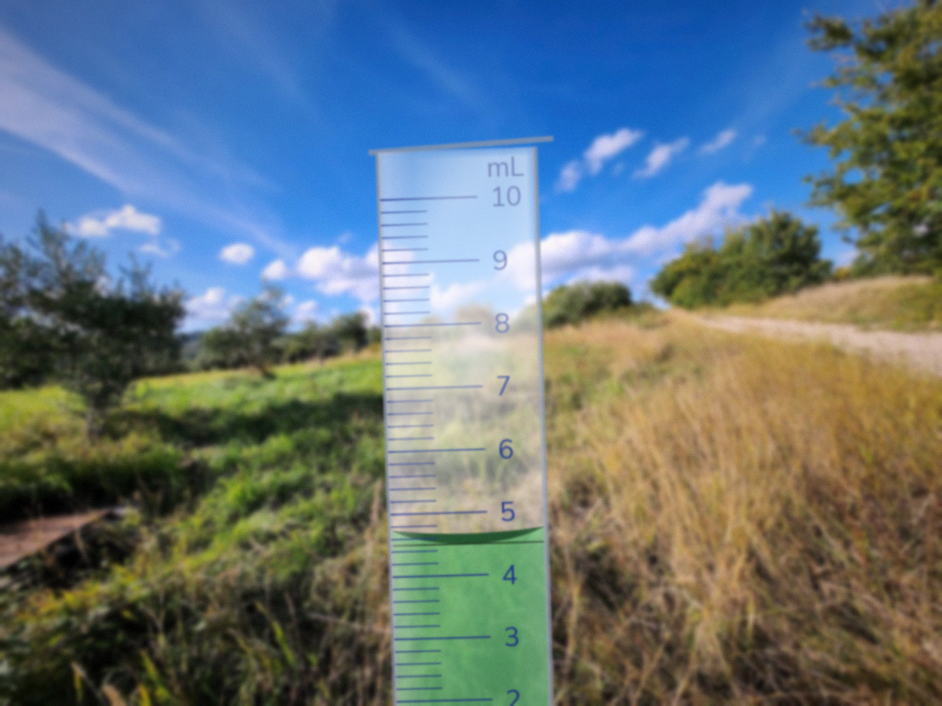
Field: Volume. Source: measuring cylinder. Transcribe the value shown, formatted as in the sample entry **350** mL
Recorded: **4.5** mL
